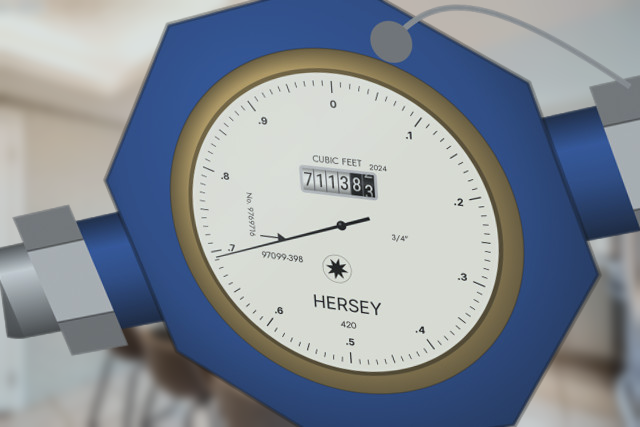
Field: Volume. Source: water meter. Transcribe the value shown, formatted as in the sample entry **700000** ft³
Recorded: **711382.69** ft³
